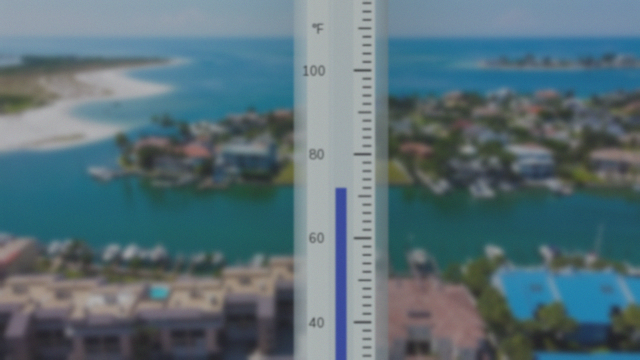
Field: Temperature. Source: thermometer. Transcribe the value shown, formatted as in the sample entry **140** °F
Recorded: **72** °F
